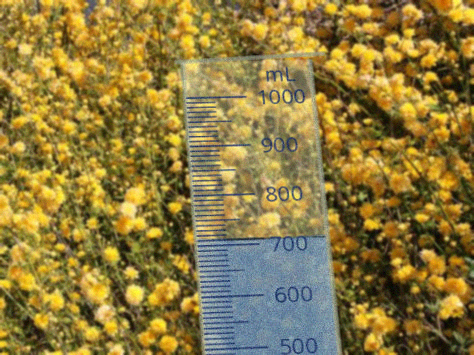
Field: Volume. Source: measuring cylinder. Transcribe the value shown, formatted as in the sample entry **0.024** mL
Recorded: **710** mL
